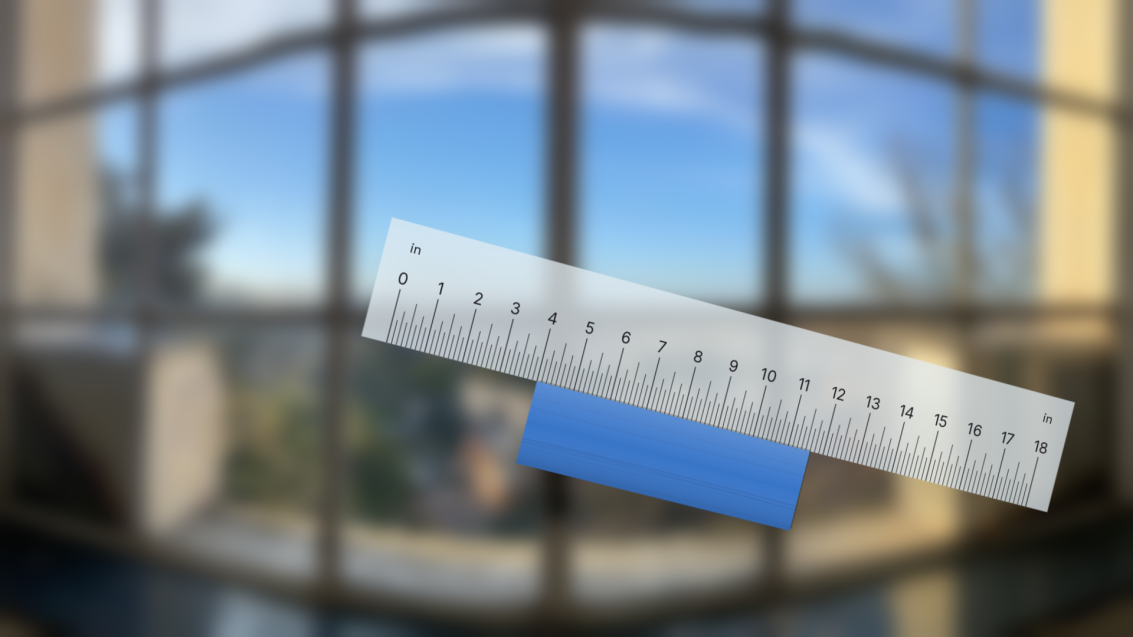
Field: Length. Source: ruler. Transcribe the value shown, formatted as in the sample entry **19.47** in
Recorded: **7.625** in
